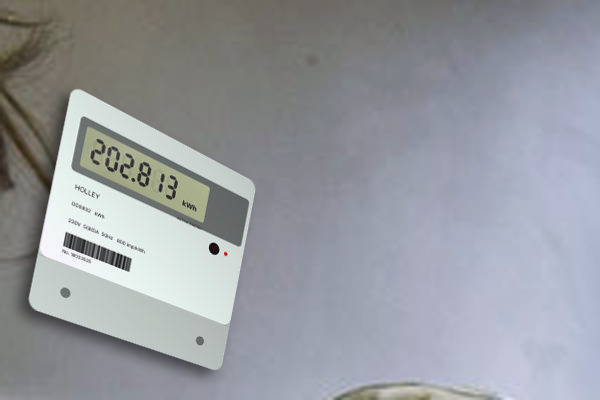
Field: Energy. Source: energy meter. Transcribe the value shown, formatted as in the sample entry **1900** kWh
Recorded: **202.813** kWh
